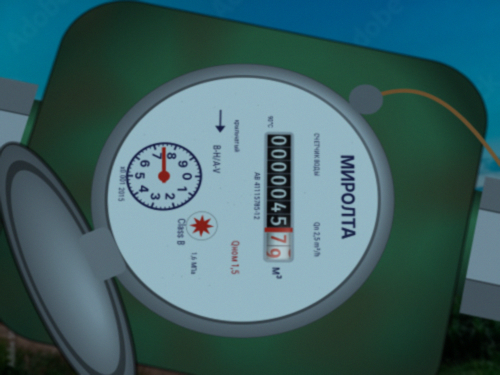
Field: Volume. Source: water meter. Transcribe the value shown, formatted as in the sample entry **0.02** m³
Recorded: **45.787** m³
